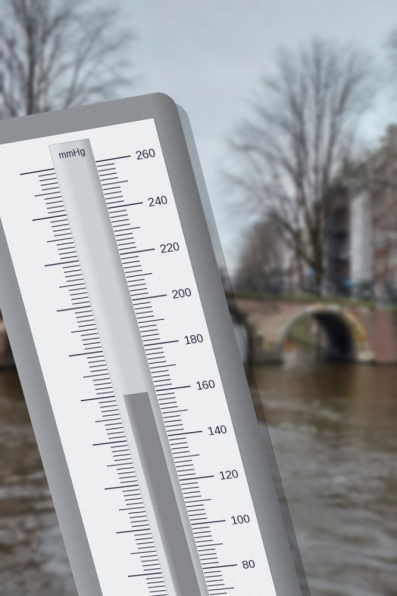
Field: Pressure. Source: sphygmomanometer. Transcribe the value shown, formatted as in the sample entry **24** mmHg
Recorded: **160** mmHg
